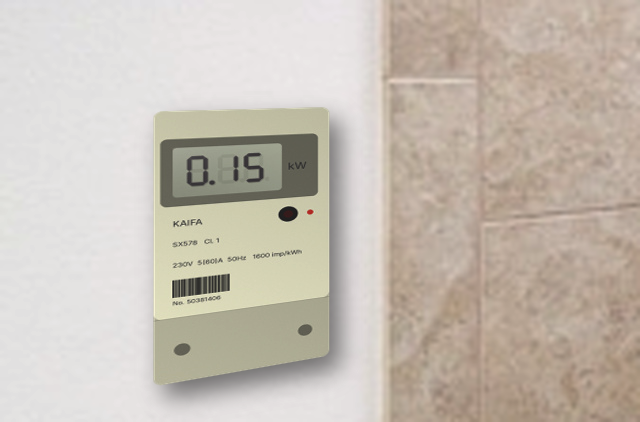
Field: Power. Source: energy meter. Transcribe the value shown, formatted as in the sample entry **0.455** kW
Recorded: **0.15** kW
